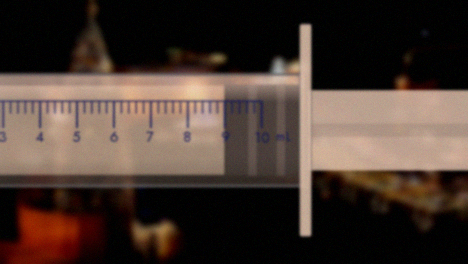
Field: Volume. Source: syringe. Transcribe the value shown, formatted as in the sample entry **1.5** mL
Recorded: **9** mL
